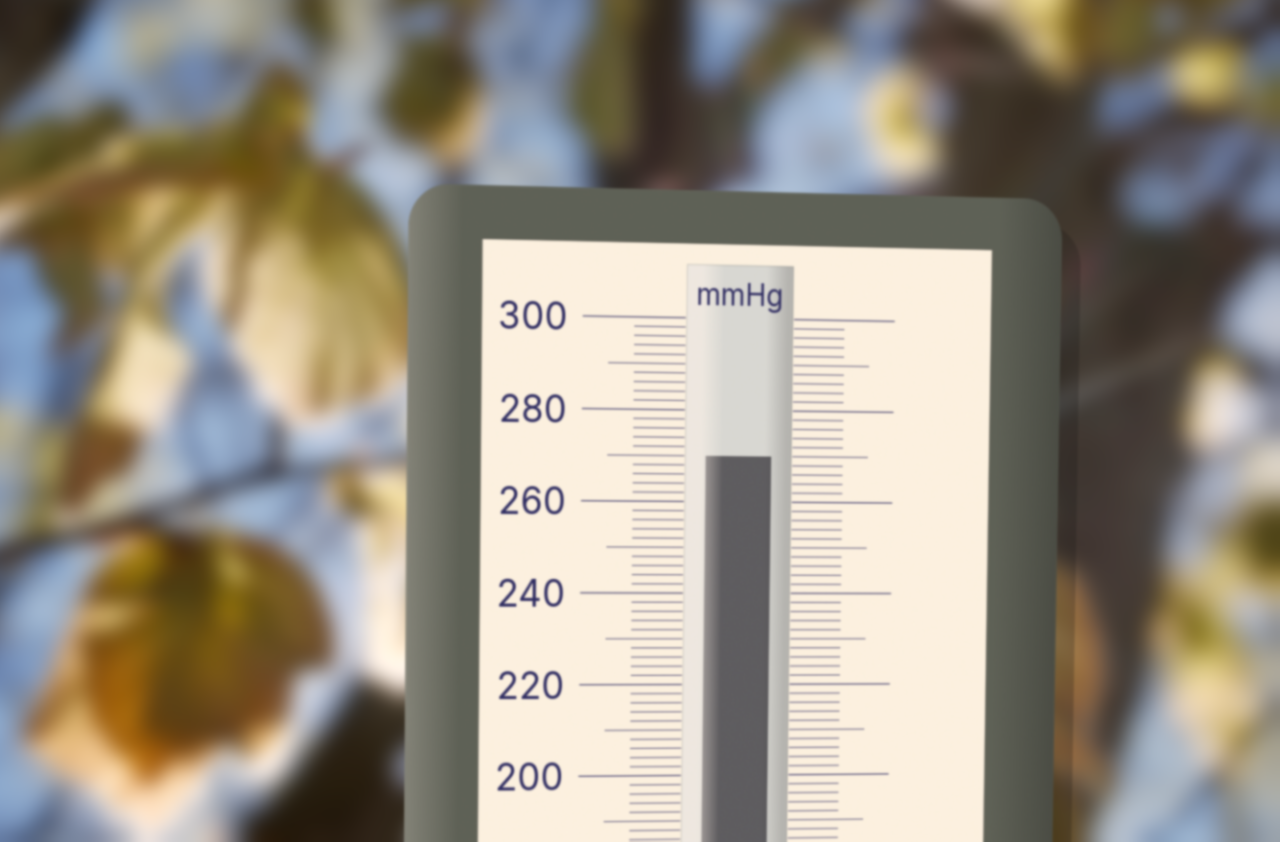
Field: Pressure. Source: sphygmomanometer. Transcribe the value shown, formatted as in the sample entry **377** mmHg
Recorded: **270** mmHg
